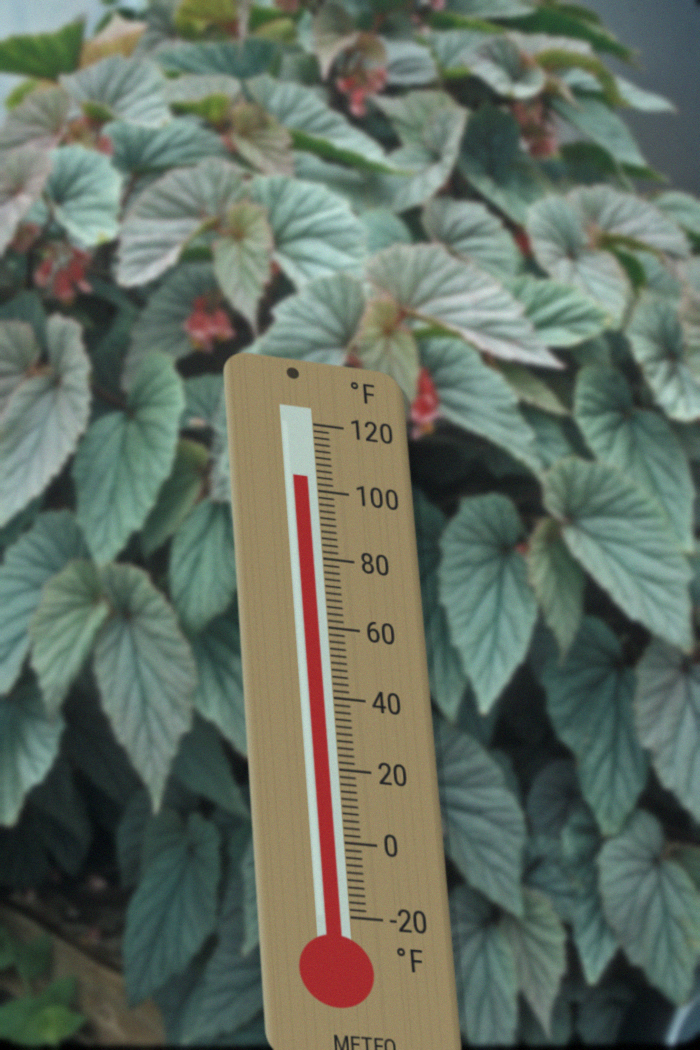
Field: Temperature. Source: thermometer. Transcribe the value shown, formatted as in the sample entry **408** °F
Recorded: **104** °F
